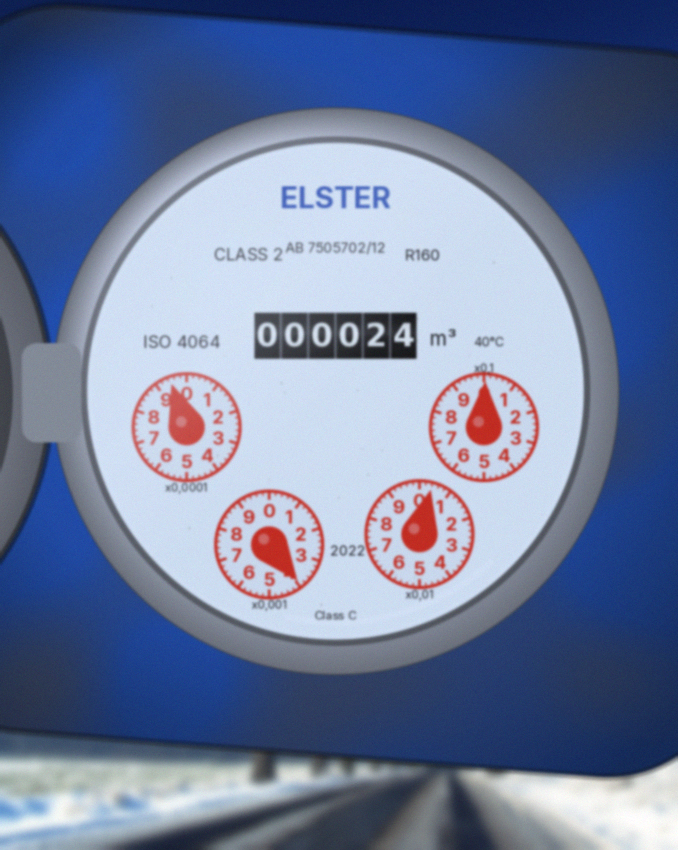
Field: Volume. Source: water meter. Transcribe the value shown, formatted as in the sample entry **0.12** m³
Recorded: **24.0039** m³
